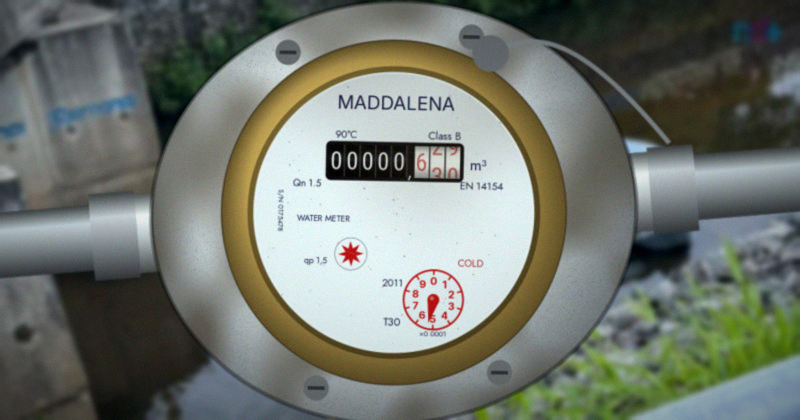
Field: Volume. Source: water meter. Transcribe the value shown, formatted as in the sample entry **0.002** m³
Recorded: **0.6295** m³
